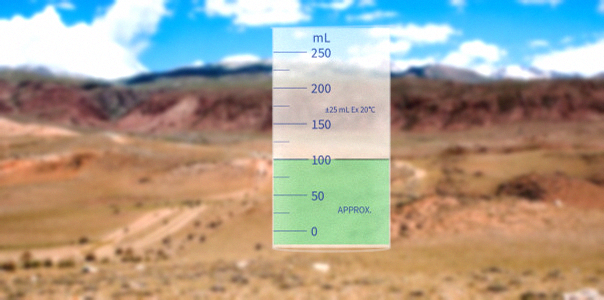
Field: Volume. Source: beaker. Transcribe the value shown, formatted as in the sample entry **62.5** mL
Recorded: **100** mL
